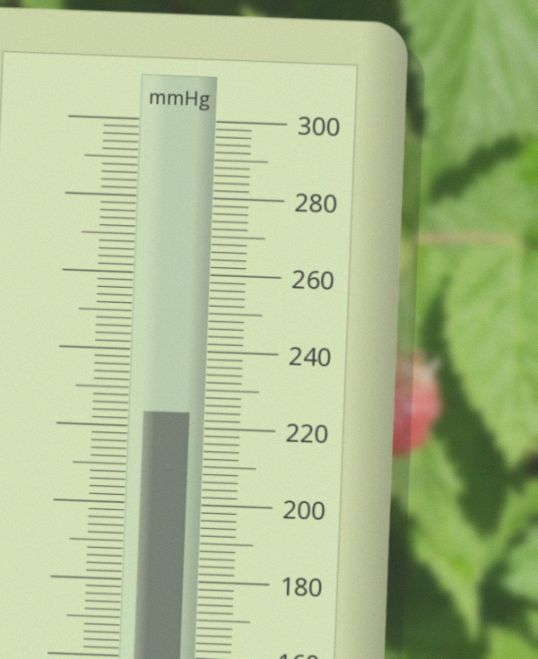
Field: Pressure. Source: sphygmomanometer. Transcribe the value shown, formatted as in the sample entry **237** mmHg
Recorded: **224** mmHg
